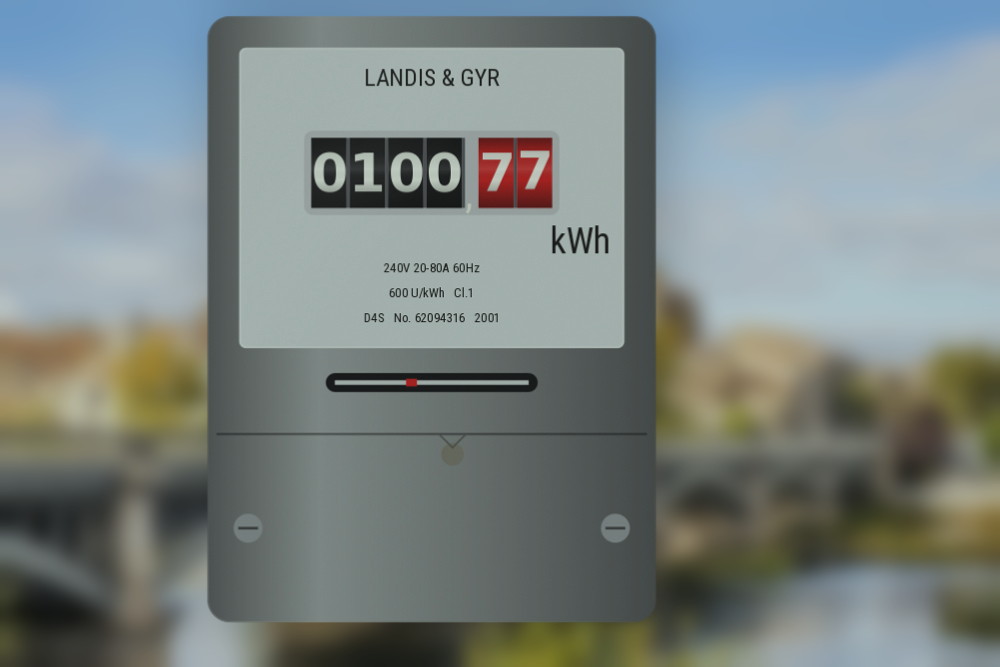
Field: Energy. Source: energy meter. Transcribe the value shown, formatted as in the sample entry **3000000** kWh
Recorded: **100.77** kWh
